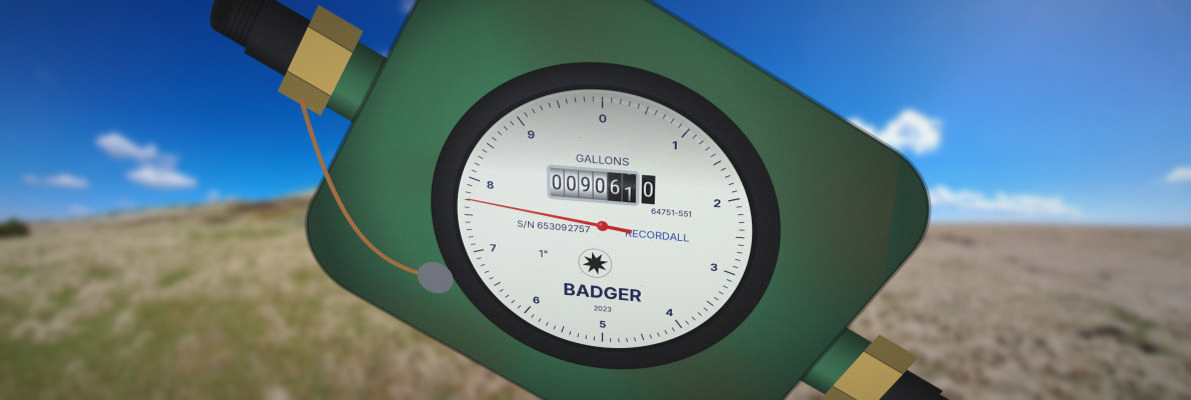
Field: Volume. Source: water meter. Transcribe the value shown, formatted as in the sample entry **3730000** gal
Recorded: **90607.7** gal
